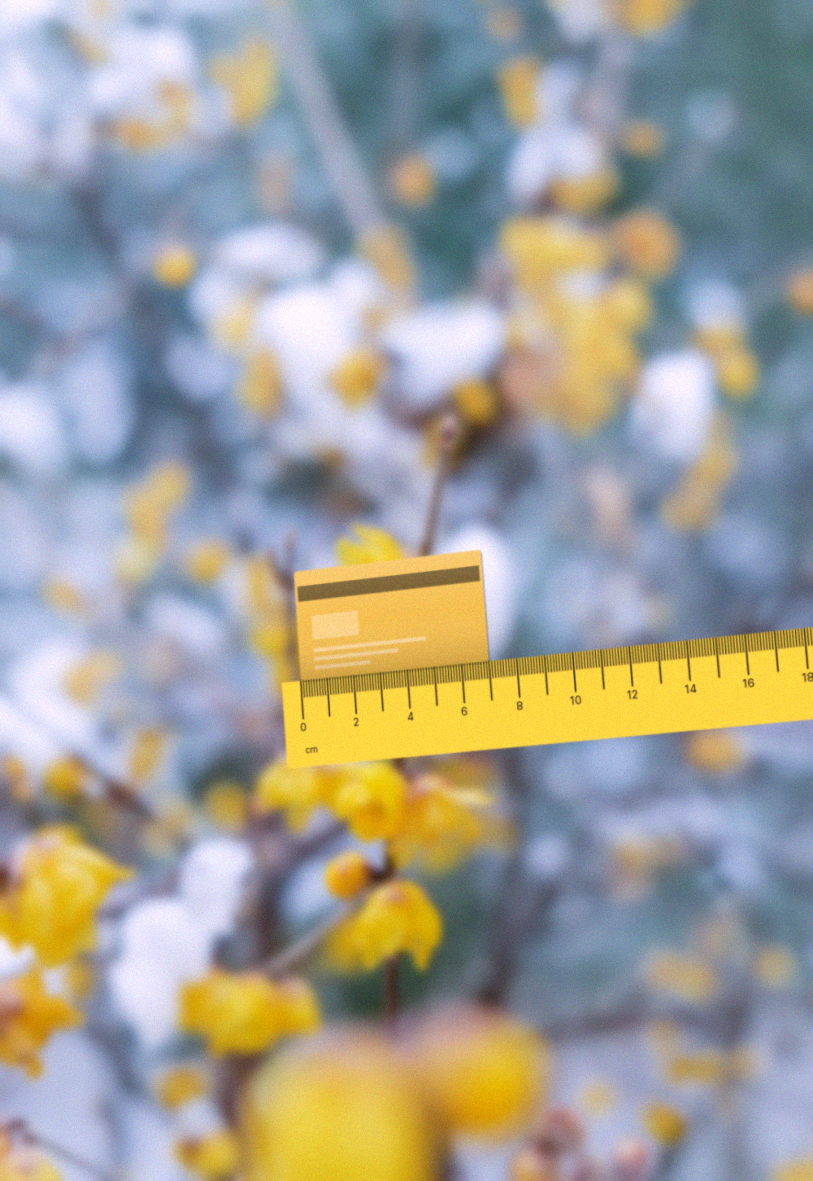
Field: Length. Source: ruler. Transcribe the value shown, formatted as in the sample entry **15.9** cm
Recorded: **7** cm
